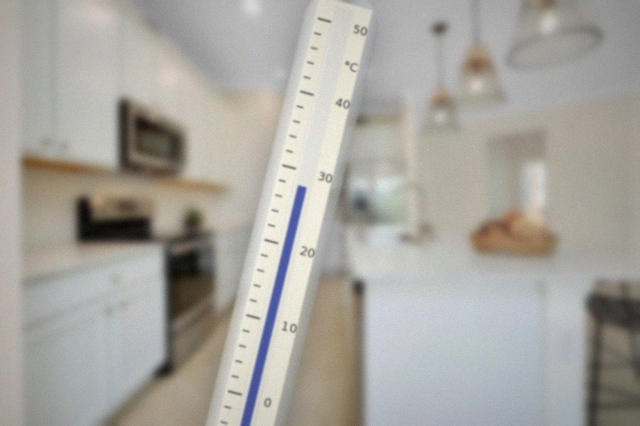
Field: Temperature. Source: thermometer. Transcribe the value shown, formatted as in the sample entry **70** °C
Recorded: **28** °C
